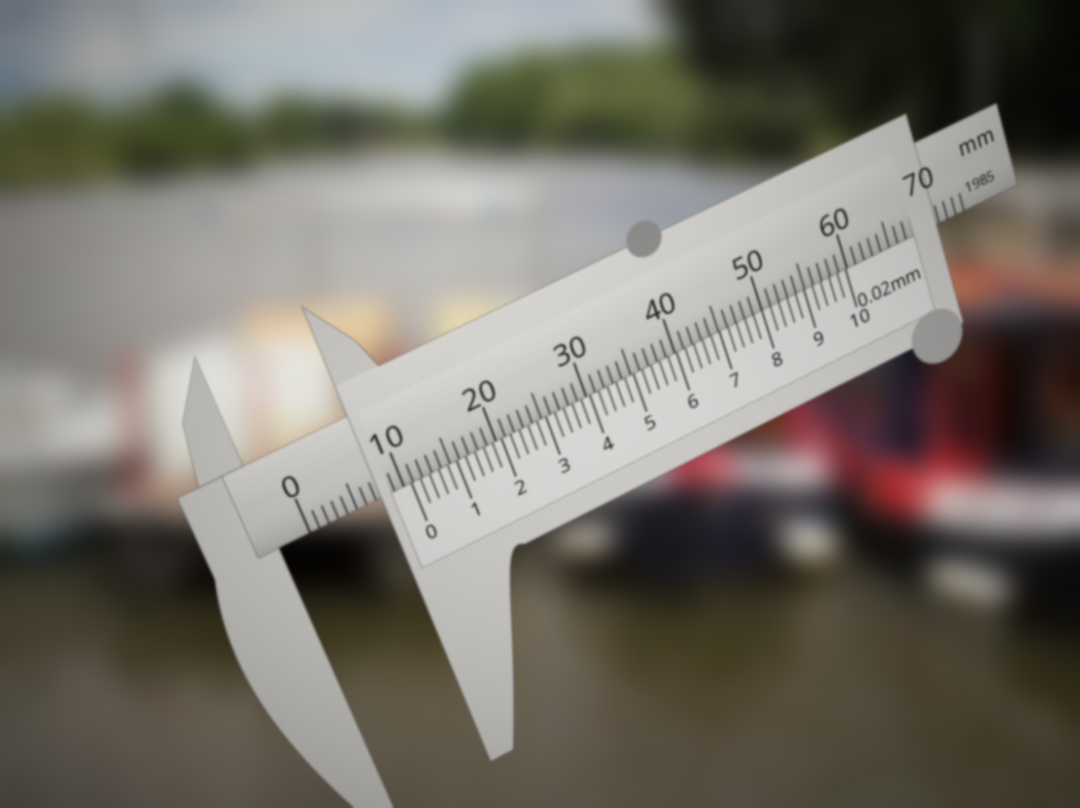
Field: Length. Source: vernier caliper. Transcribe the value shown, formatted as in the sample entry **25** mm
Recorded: **10.8** mm
